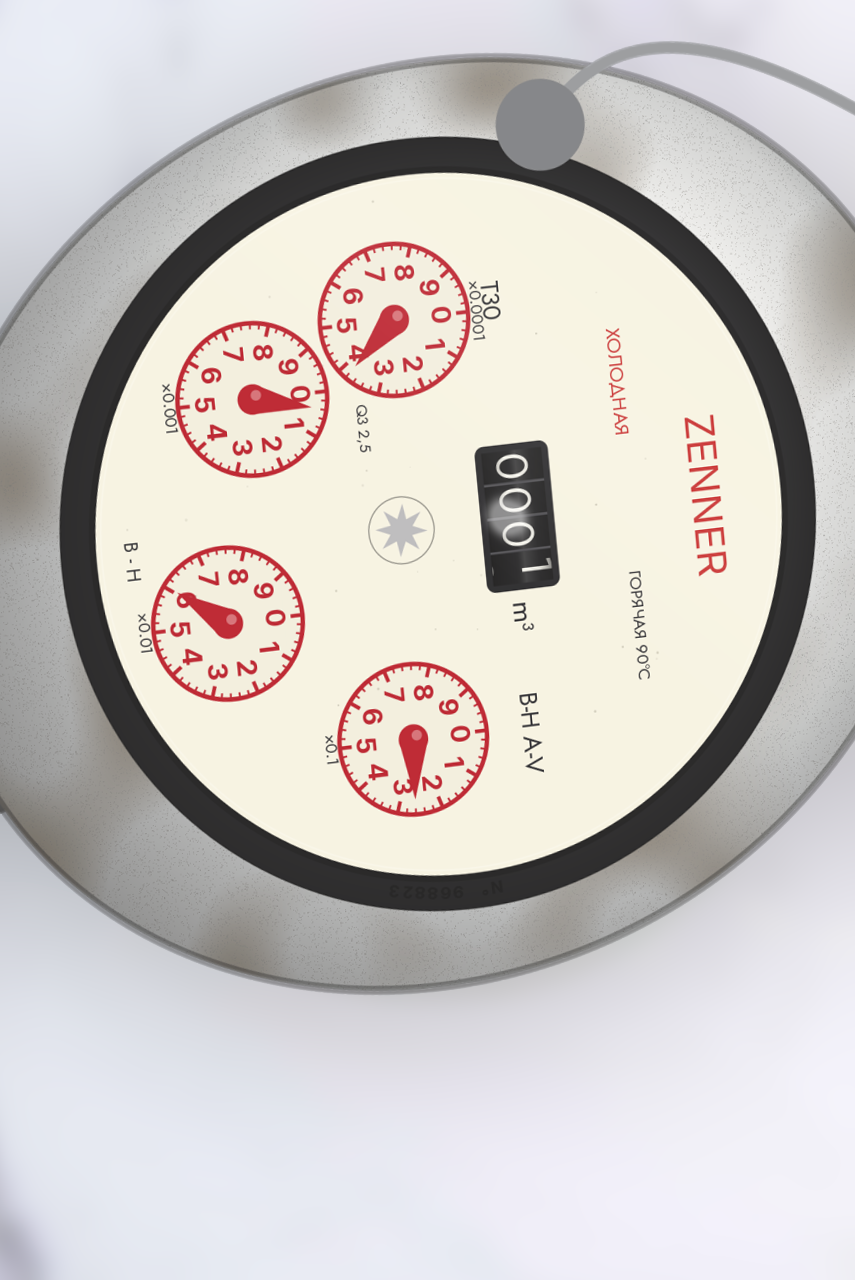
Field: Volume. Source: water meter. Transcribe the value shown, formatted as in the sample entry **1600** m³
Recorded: **1.2603** m³
